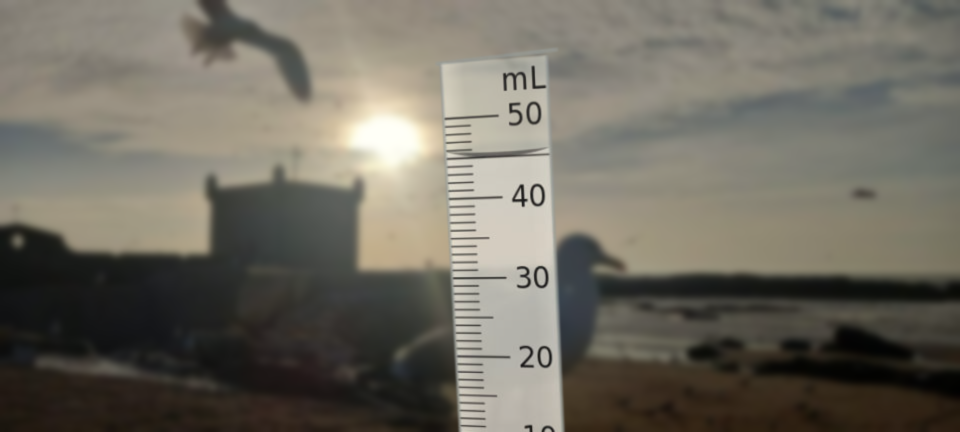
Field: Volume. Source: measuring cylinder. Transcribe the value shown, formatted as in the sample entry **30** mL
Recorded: **45** mL
